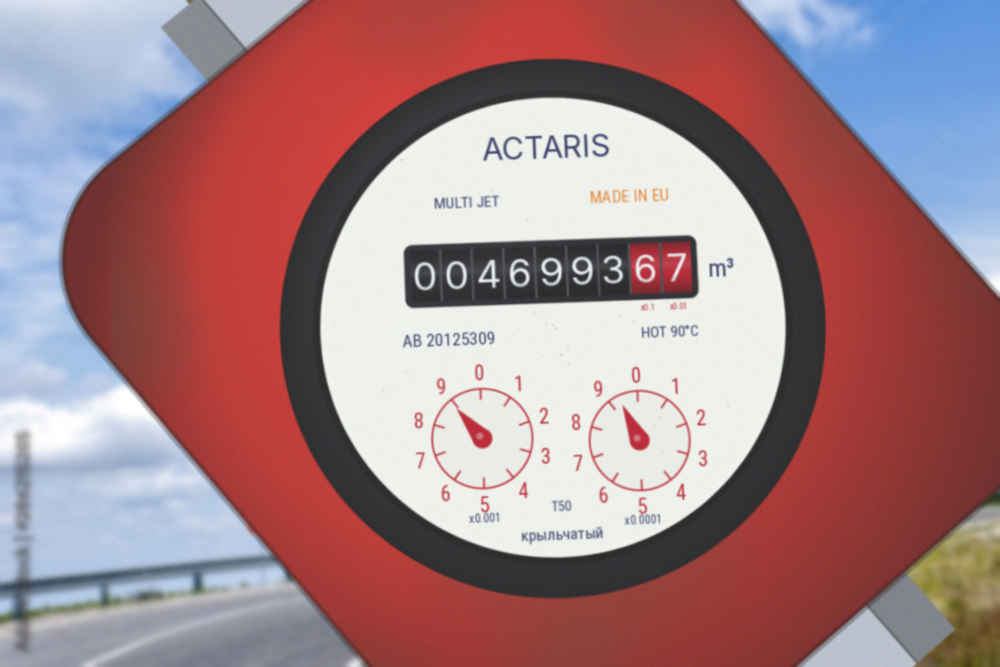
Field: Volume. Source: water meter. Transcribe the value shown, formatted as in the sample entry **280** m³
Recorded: **46993.6789** m³
